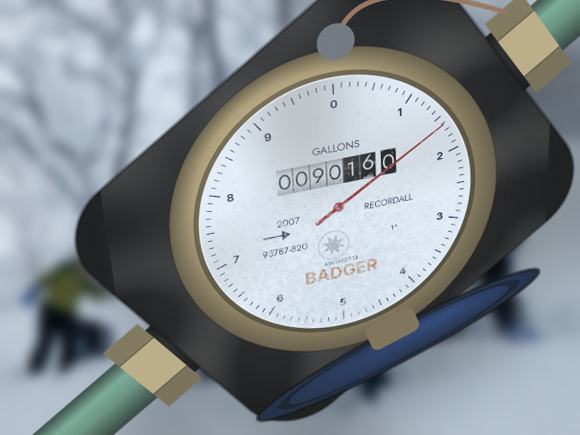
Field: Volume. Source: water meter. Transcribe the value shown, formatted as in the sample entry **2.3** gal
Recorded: **90161.6** gal
